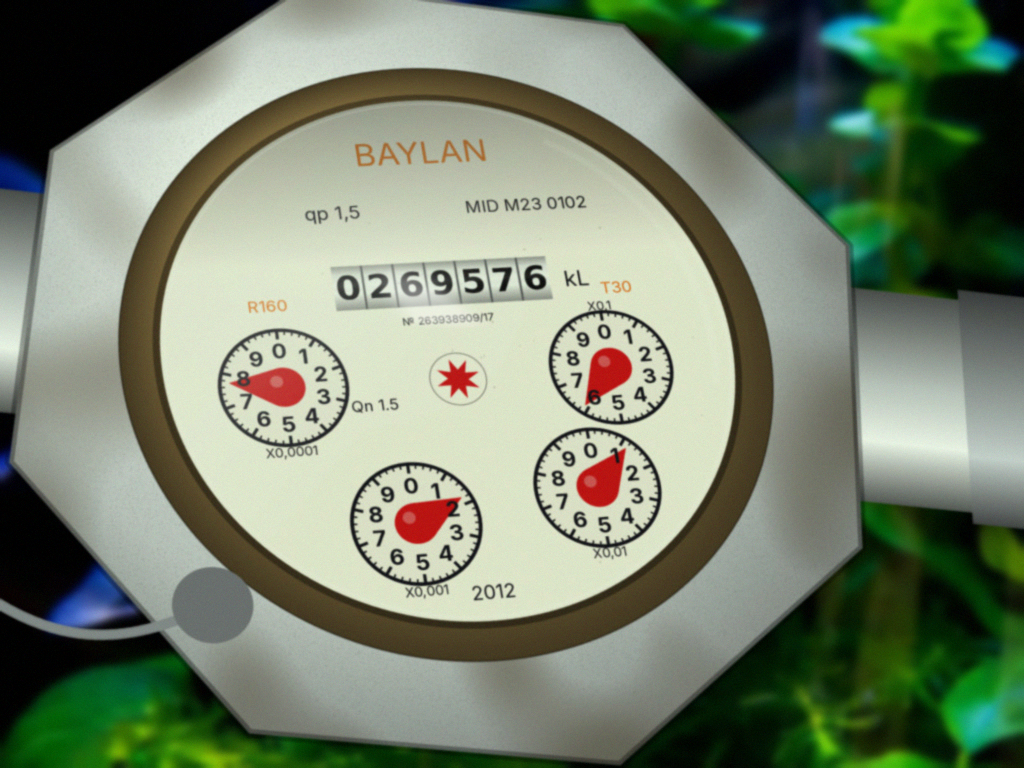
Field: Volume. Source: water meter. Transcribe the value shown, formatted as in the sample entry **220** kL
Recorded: **269576.6117** kL
